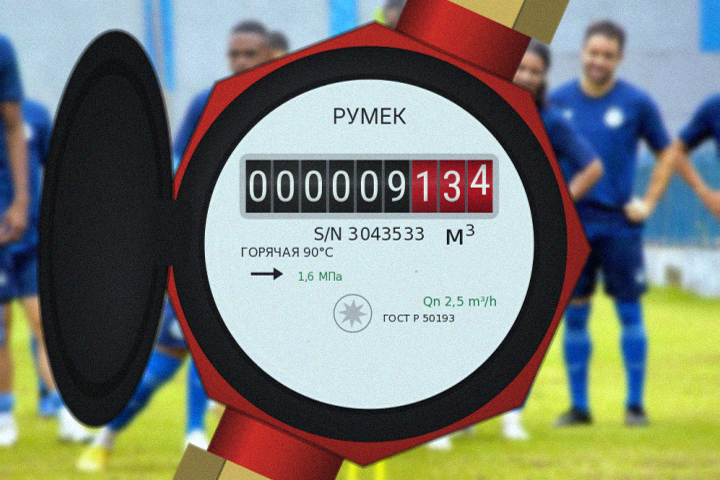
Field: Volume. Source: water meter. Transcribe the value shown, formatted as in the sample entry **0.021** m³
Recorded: **9.134** m³
